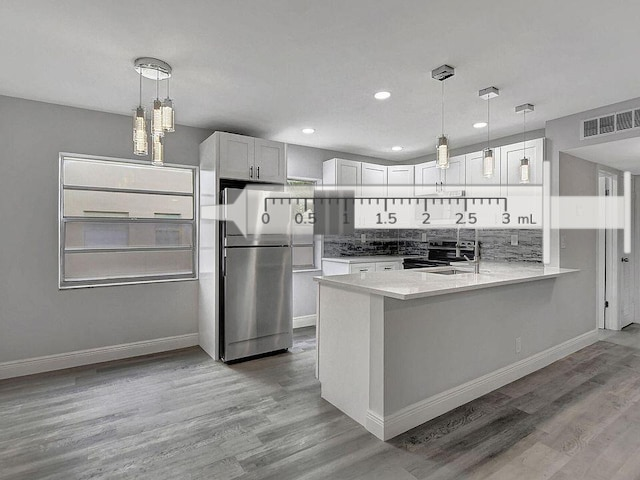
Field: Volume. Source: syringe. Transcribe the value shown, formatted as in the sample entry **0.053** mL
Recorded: **0.6** mL
